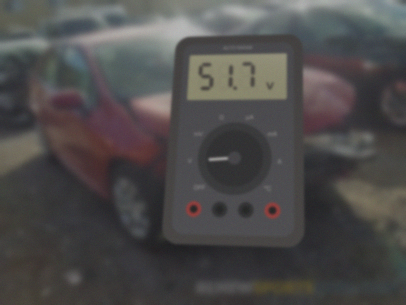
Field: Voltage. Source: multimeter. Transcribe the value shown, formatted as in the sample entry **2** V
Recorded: **51.7** V
